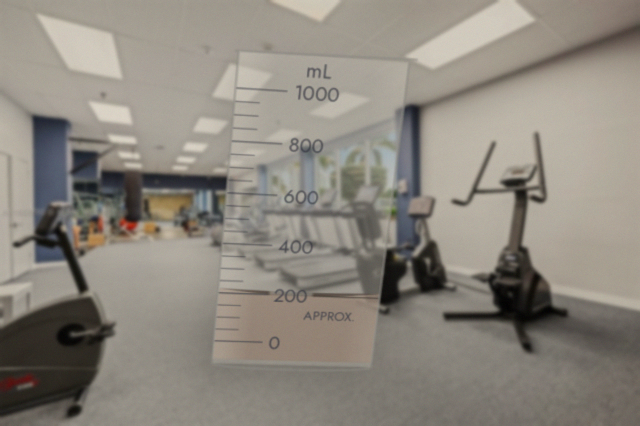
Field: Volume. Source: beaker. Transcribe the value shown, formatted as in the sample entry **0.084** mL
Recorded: **200** mL
